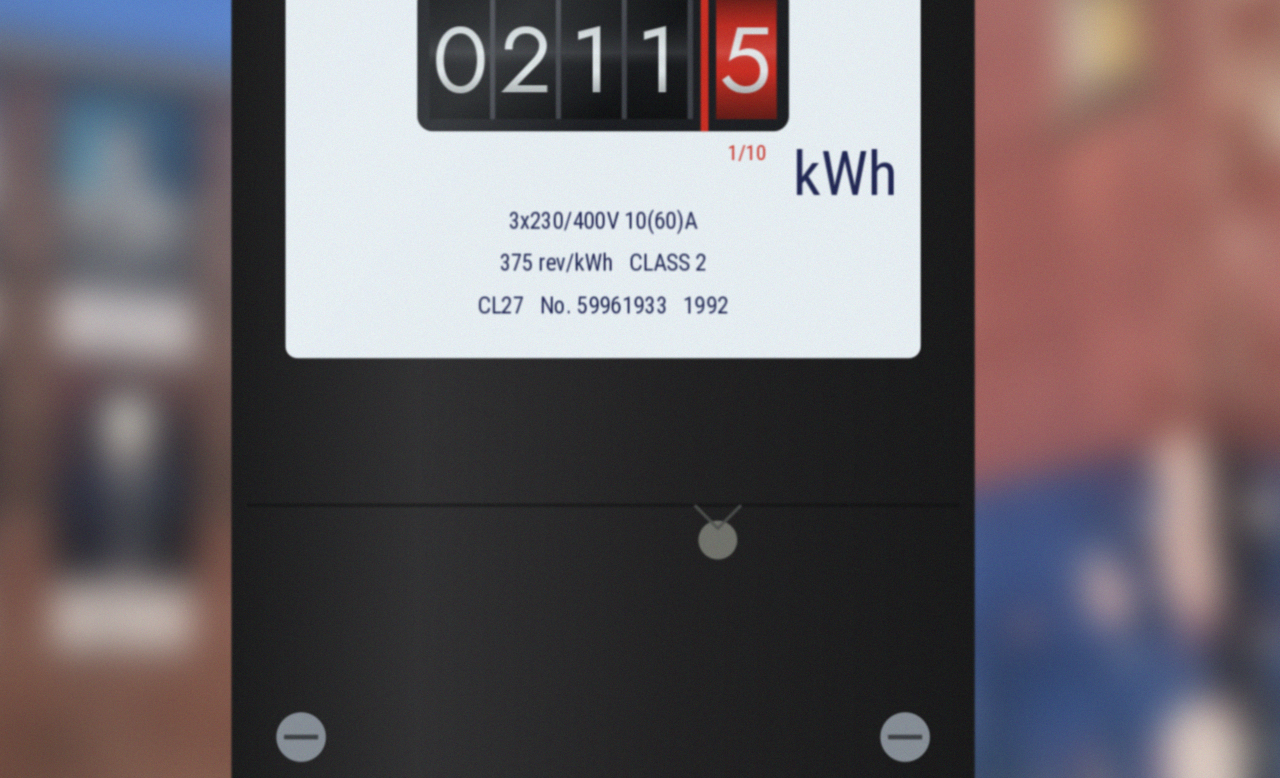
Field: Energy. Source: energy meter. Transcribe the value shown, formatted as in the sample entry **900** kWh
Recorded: **211.5** kWh
